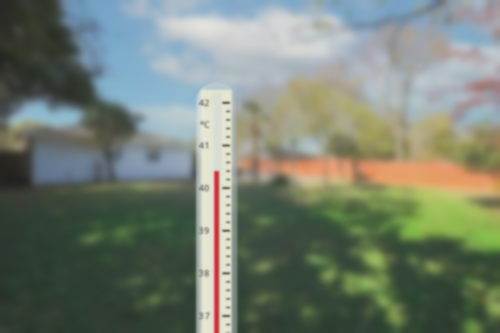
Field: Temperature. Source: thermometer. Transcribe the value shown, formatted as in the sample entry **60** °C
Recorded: **40.4** °C
